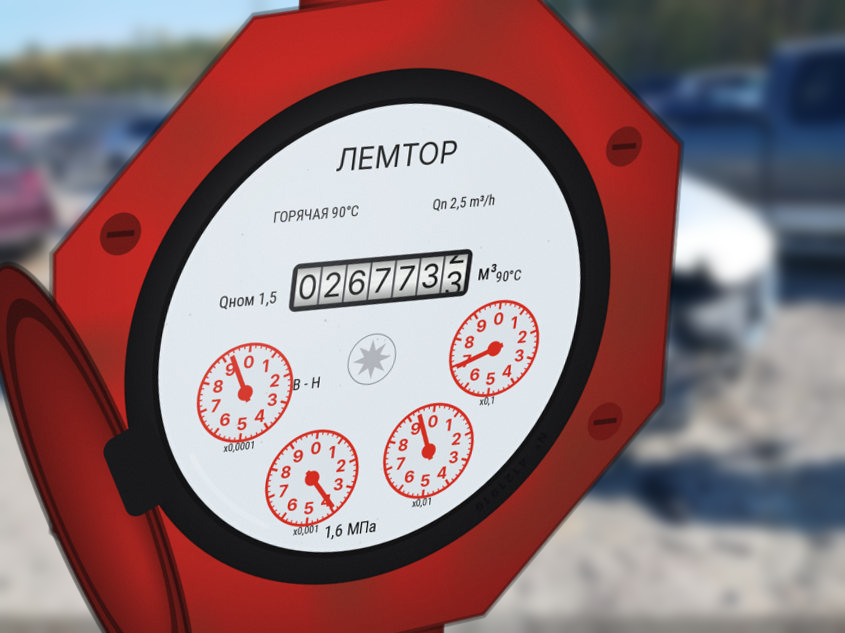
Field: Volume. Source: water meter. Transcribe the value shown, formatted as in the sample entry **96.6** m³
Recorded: **267732.6939** m³
